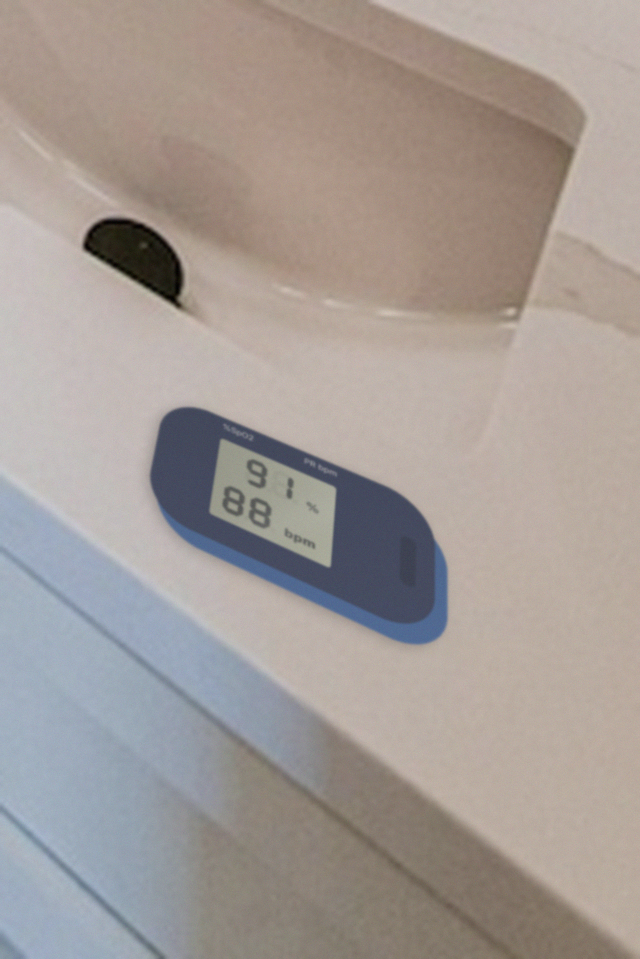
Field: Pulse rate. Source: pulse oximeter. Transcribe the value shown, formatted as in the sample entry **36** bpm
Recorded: **88** bpm
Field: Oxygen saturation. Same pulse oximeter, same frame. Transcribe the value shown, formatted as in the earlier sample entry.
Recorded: **91** %
